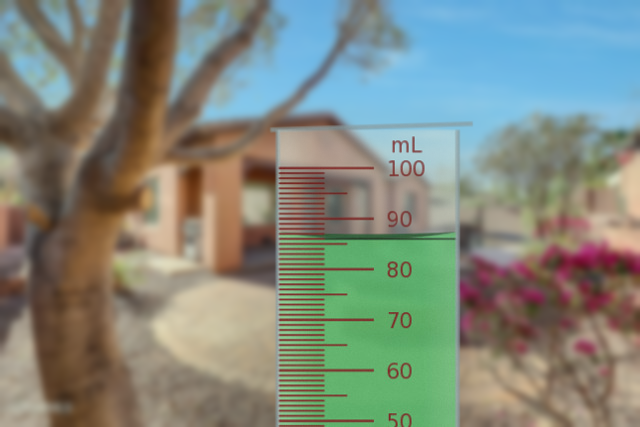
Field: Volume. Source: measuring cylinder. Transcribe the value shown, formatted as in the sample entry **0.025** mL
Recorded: **86** mL
